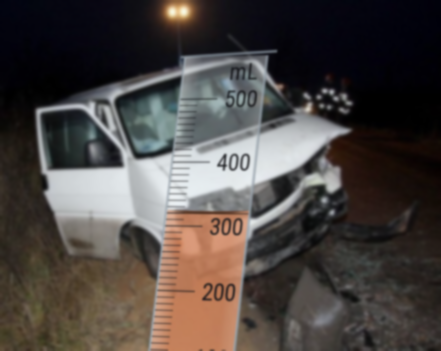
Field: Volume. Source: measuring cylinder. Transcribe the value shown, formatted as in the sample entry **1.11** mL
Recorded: **320** mL
